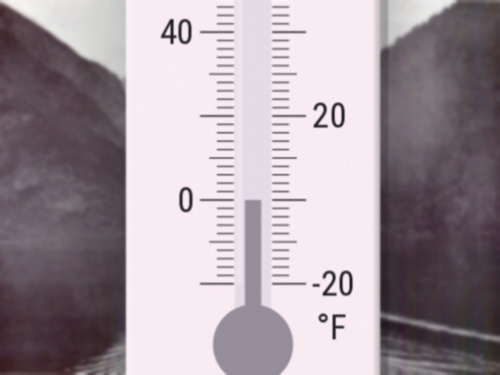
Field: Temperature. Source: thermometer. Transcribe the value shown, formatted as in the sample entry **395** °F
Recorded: **0** °F
